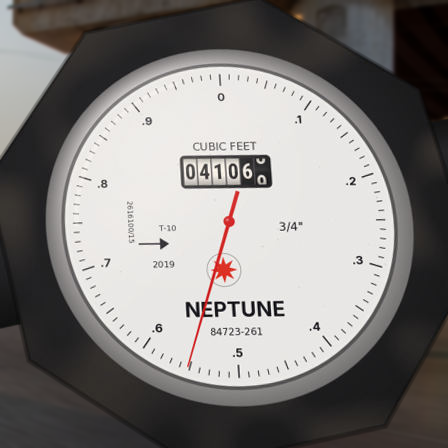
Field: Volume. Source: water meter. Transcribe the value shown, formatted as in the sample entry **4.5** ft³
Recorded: **41068.55** ft³
